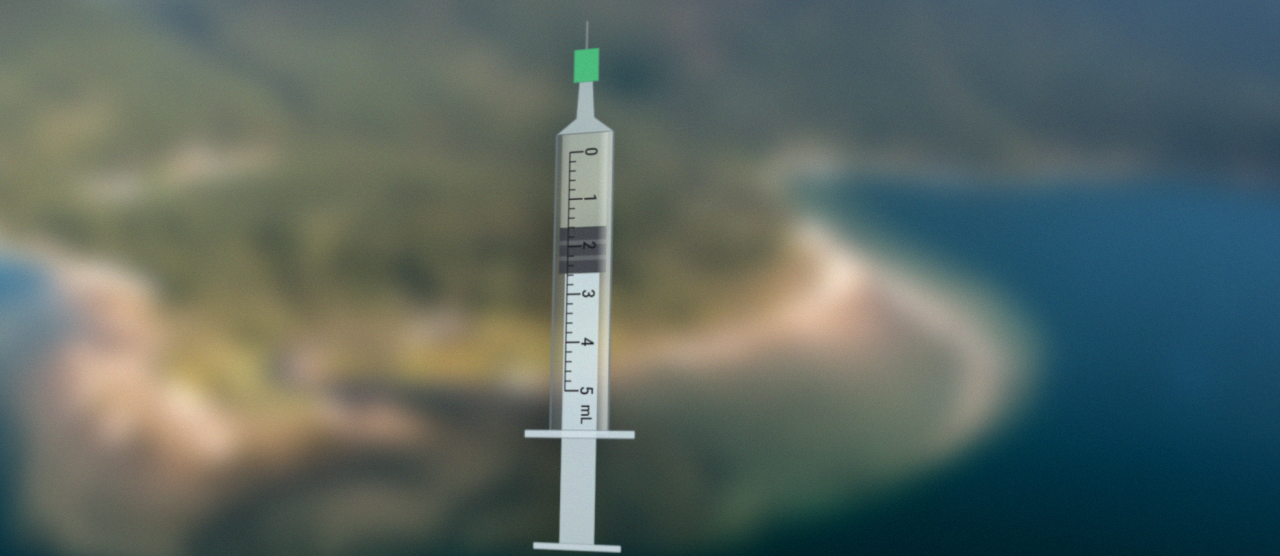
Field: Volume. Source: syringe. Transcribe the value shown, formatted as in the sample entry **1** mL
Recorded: **1.6** mL
